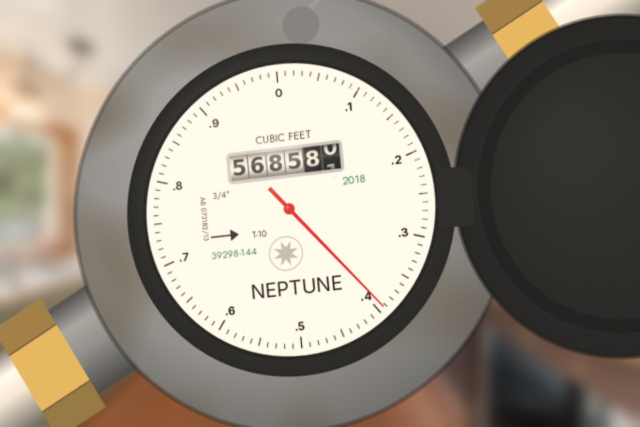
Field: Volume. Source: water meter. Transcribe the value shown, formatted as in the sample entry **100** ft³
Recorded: **568580.39** ft³
